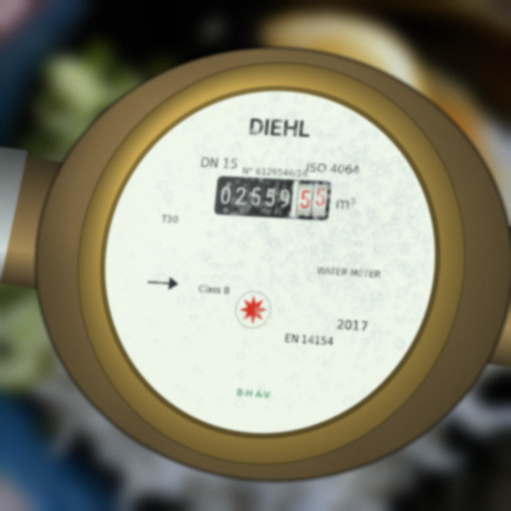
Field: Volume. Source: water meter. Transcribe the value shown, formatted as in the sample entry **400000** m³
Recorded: **2559.55** m³
